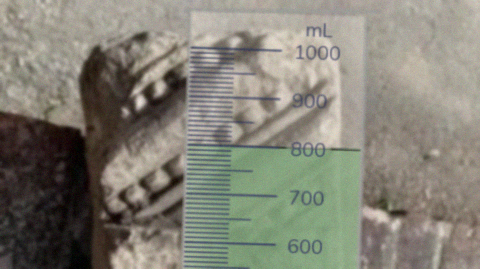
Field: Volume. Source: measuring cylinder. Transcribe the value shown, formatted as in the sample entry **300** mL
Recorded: **800** mL
